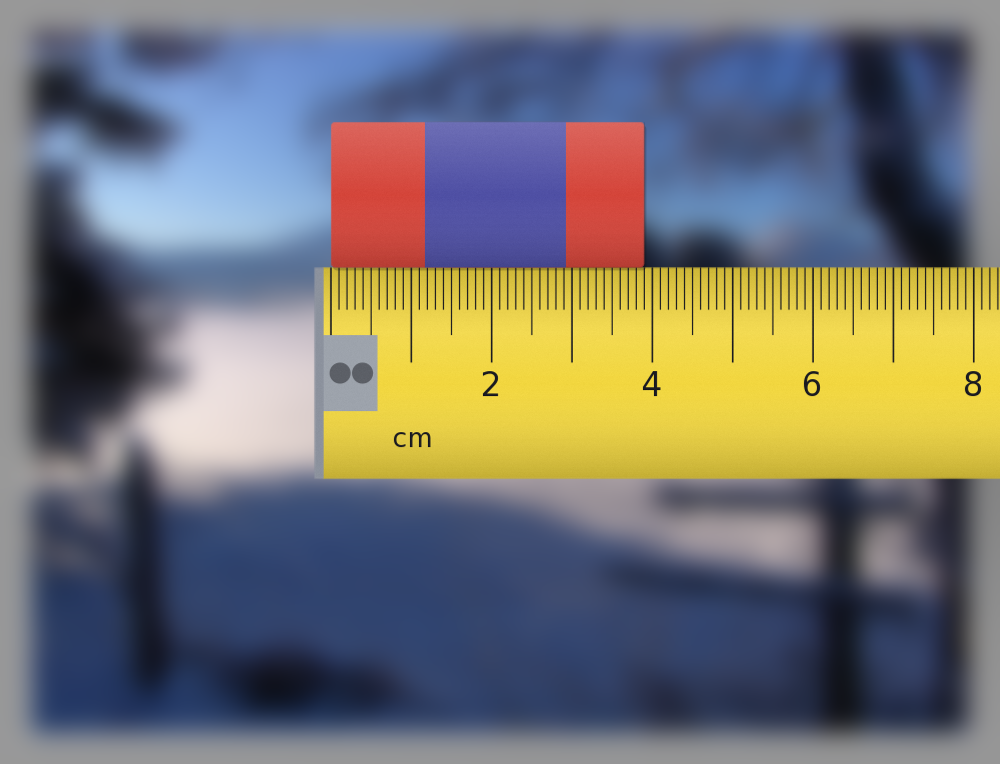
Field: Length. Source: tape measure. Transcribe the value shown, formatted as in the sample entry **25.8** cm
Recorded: **3.9** cm
